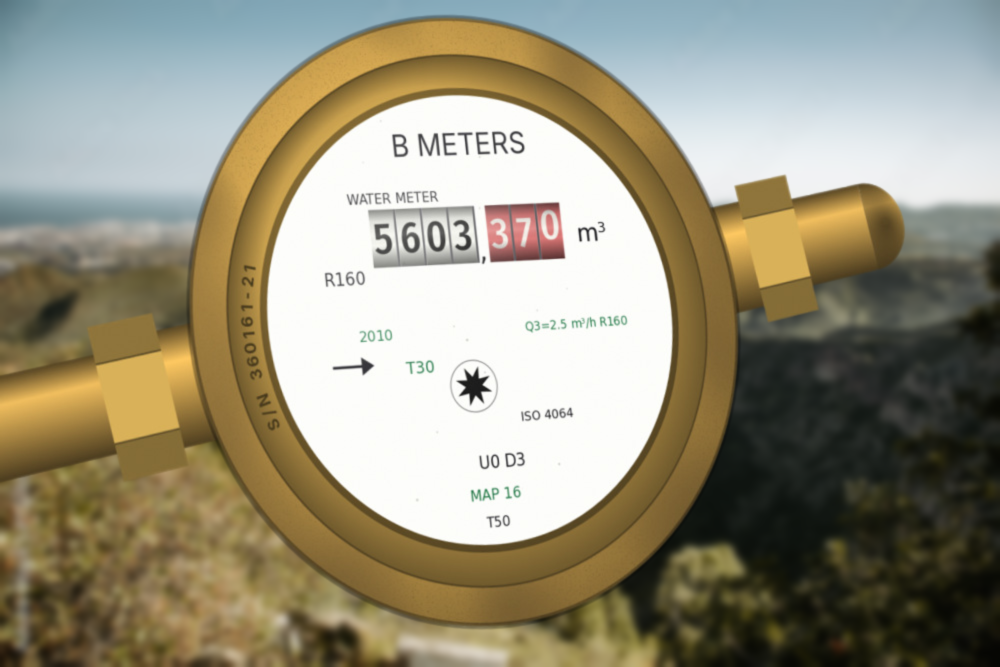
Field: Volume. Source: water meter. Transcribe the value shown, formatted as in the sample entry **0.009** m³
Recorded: **5603.370** m³
